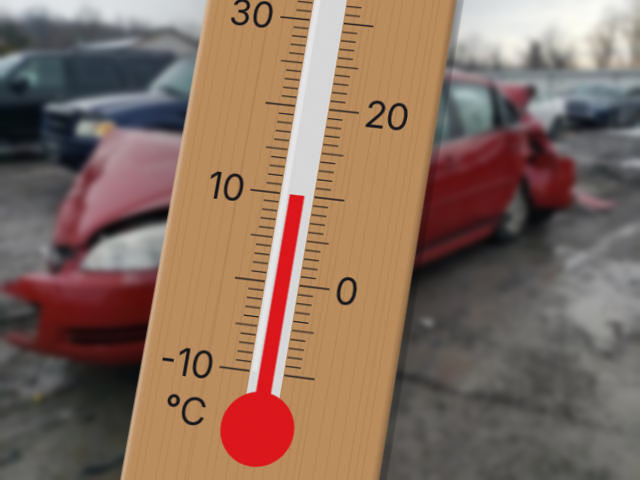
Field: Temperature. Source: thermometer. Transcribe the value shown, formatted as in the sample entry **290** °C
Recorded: **10** °C
